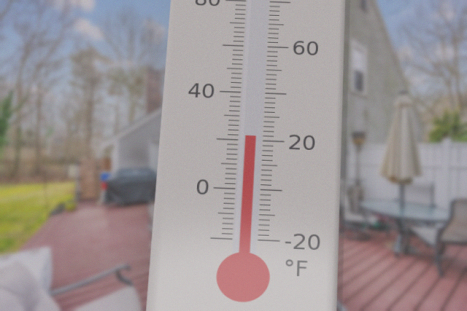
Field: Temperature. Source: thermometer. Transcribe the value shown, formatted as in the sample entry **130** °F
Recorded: **22** °F
